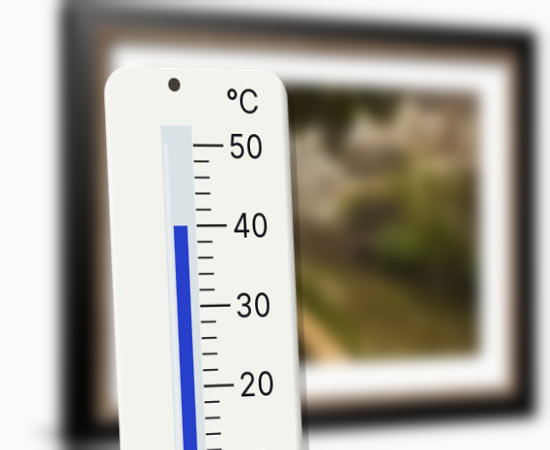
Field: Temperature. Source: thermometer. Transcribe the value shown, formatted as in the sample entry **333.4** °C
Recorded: **40** °C
